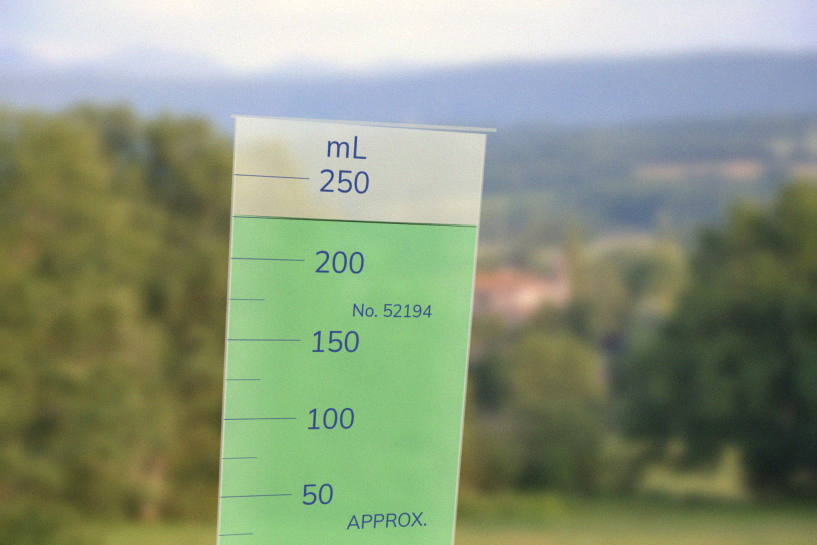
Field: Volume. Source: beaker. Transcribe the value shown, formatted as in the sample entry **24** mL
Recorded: **225** mL
